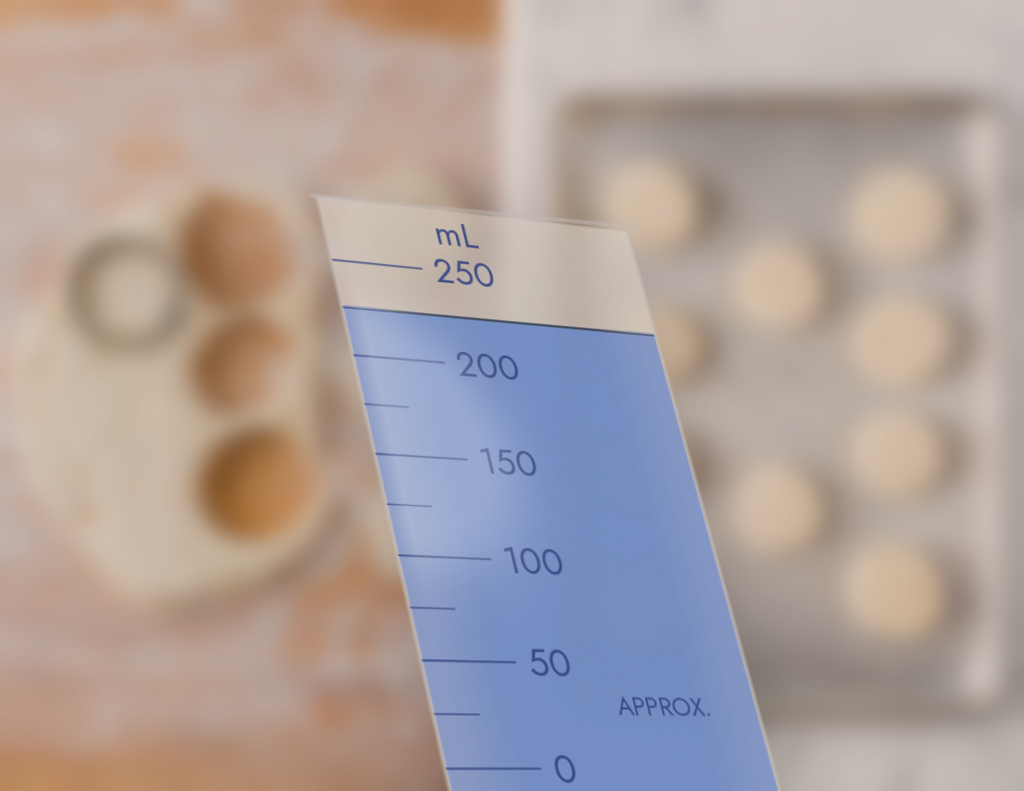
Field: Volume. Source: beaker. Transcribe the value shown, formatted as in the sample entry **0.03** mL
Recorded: **225** mL
